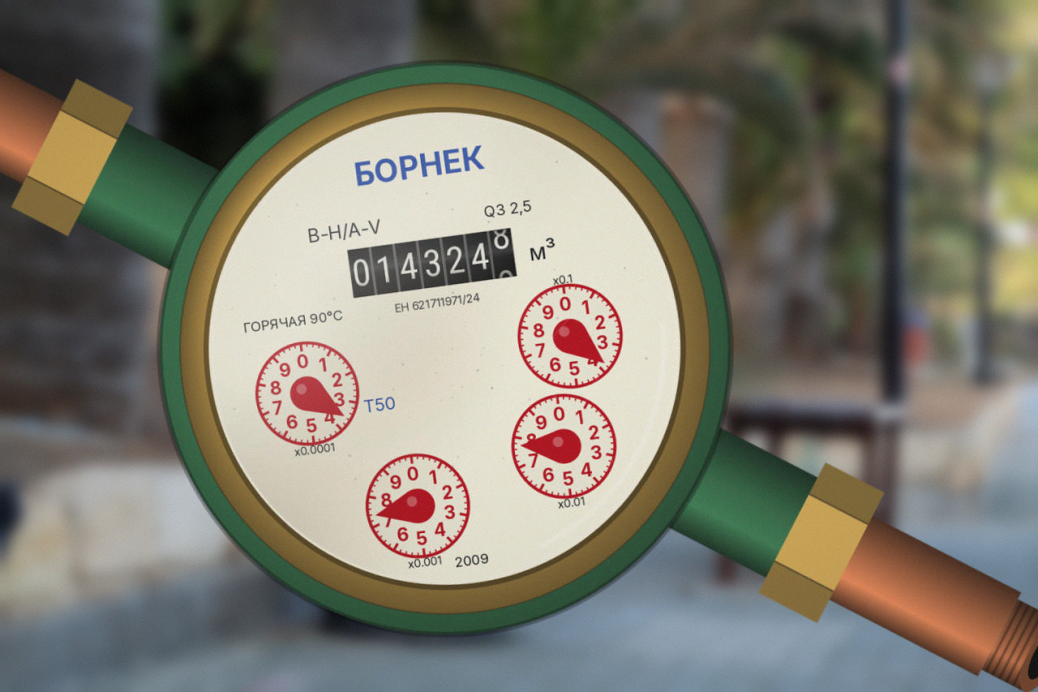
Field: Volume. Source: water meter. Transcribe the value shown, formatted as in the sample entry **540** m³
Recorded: **143248.3773** m³
